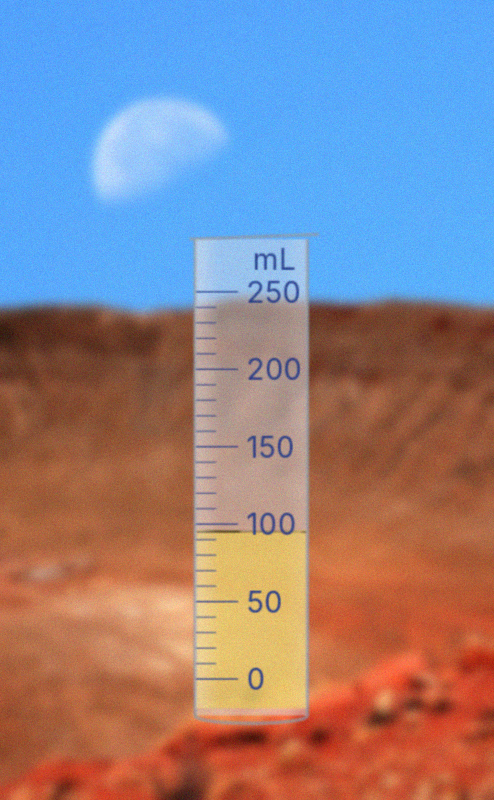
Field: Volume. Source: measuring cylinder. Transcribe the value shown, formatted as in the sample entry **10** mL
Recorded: **95** mL
